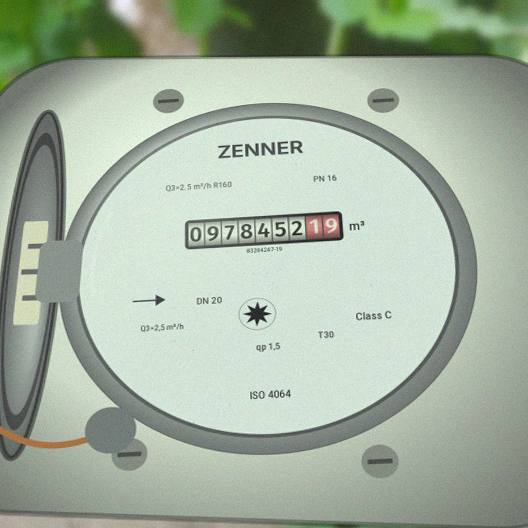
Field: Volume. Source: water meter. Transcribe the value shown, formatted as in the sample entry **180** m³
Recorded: **978452.19** m³
